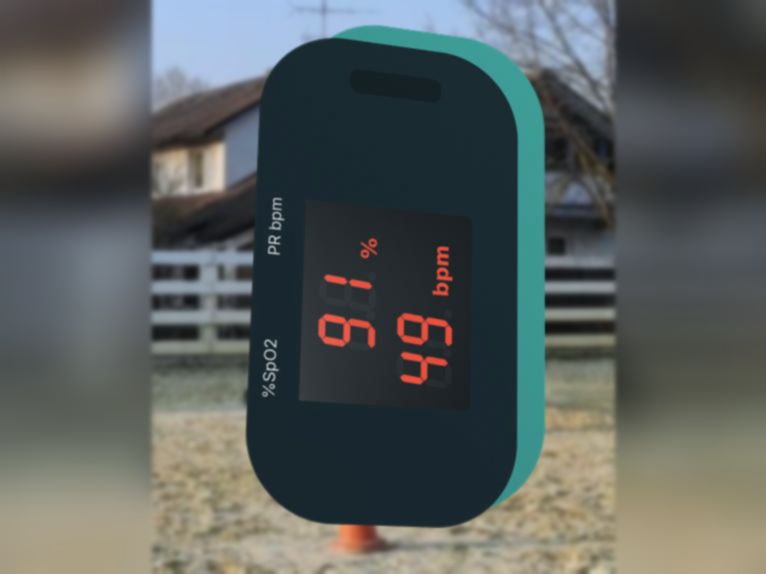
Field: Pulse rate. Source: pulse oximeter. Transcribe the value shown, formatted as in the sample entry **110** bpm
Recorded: **49** bpm
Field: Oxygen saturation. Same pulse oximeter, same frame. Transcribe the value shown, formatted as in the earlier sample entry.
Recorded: **91** %
